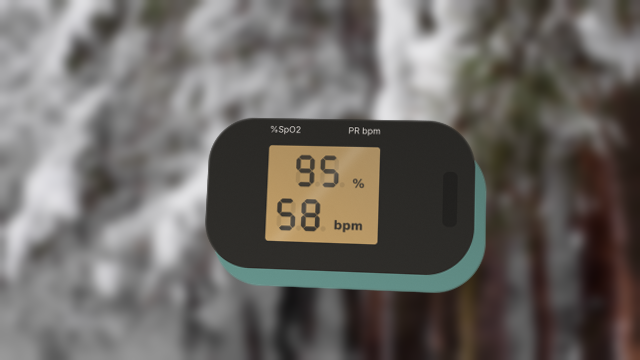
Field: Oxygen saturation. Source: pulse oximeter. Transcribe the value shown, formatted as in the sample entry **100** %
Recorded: **95** %
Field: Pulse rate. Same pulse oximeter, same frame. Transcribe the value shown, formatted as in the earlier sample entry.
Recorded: **58** bpm
